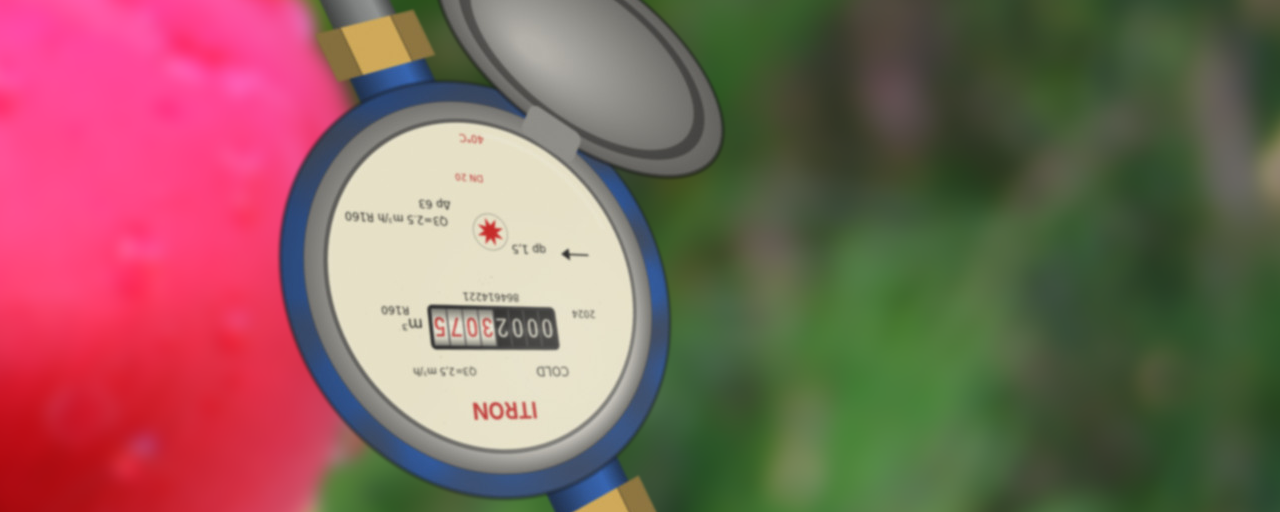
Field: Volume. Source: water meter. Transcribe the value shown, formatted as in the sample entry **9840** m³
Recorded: **2.3075** m³
